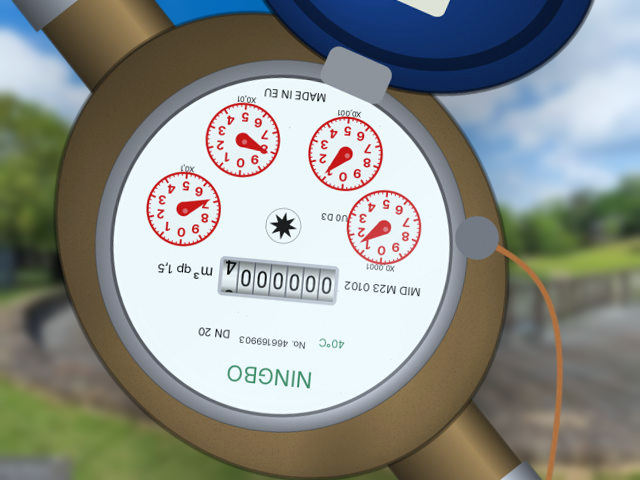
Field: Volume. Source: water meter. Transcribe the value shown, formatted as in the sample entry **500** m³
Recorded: **3.6811** m³
